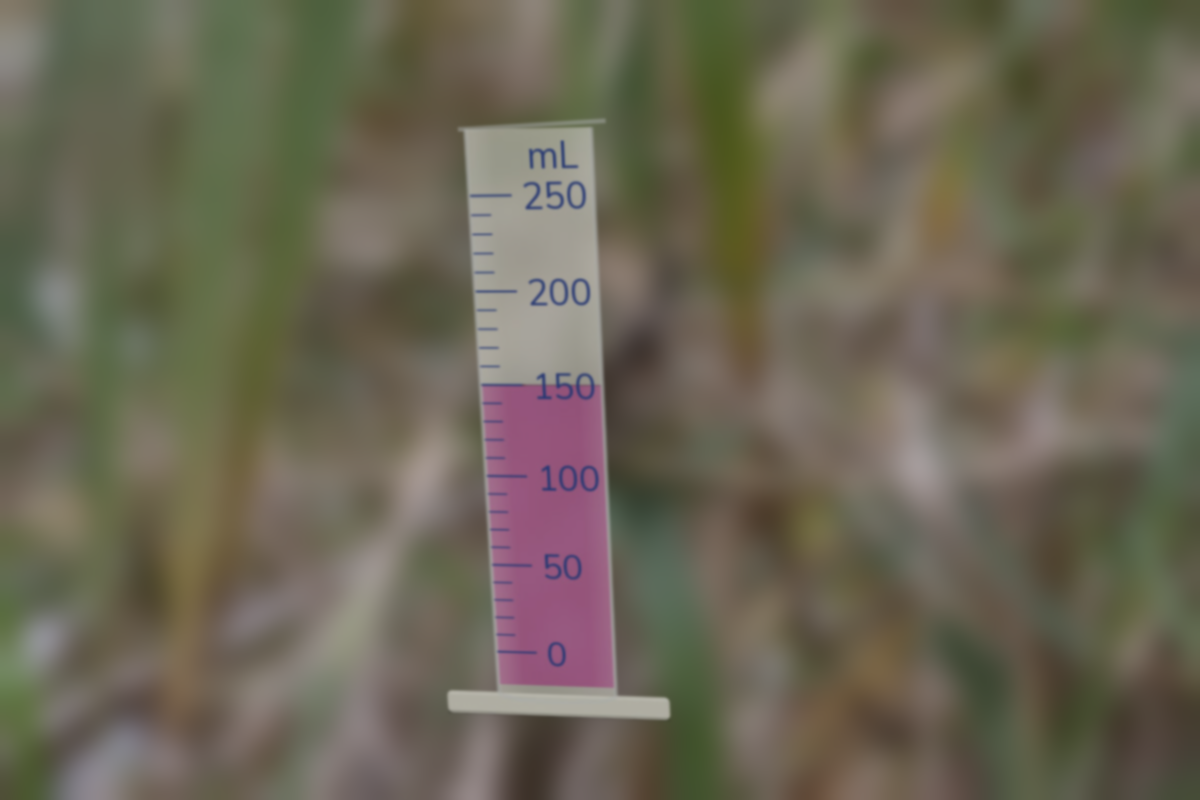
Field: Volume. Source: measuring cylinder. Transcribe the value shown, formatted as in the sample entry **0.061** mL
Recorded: **150** mL
